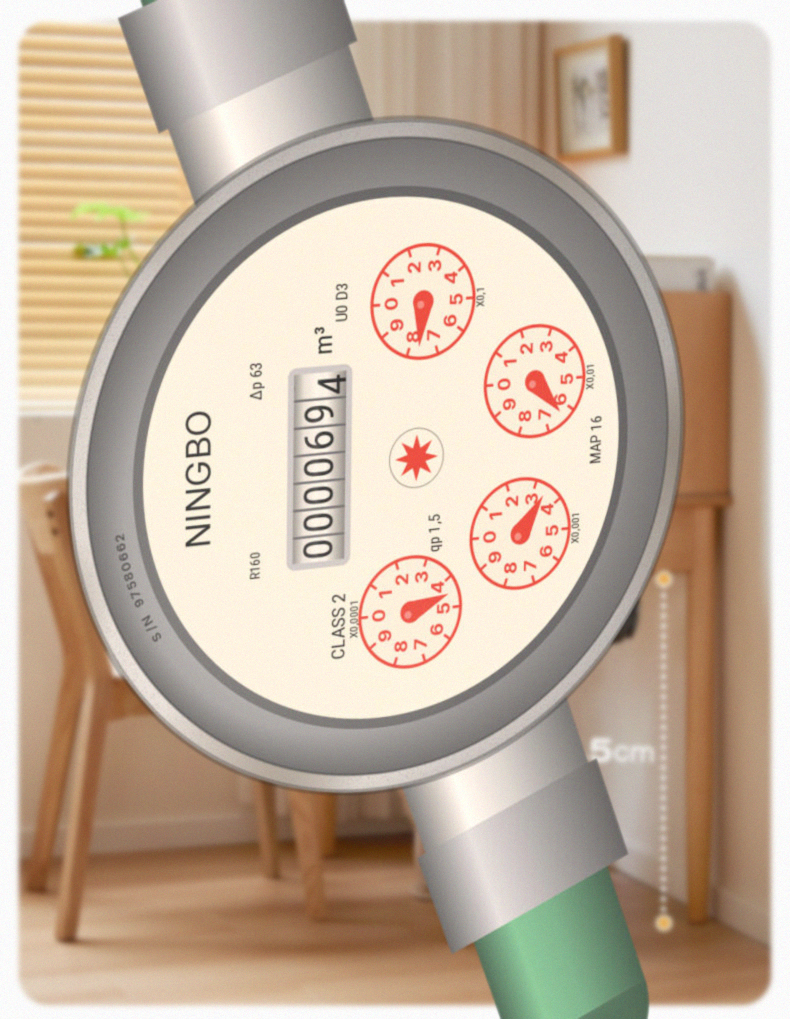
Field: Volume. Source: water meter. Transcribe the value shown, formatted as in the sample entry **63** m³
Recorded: **693.7634** m³
